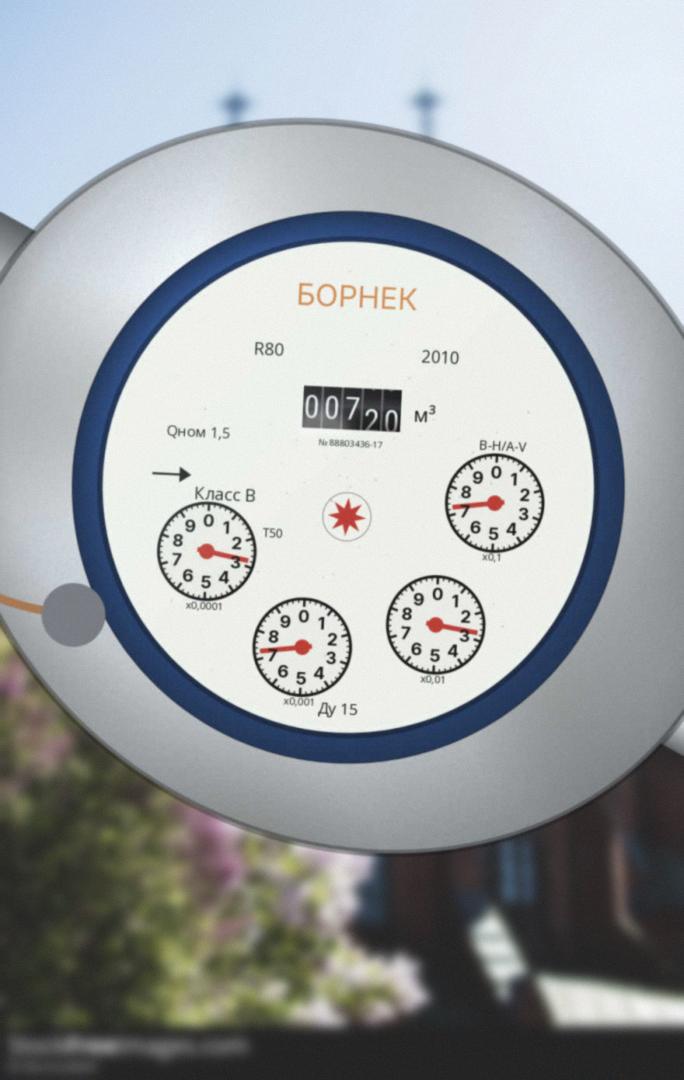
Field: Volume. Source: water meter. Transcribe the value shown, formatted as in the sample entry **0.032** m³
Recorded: **719.7272** m³
